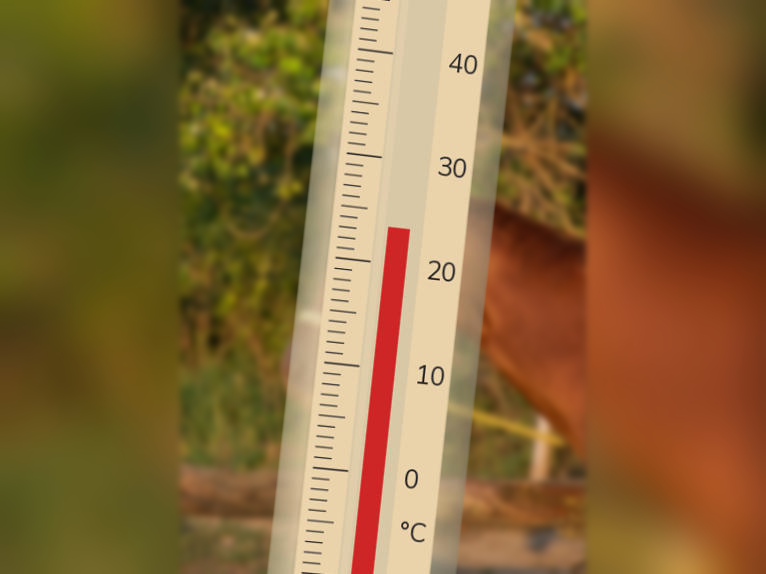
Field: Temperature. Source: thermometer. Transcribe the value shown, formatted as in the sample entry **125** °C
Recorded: **23.5** °C
